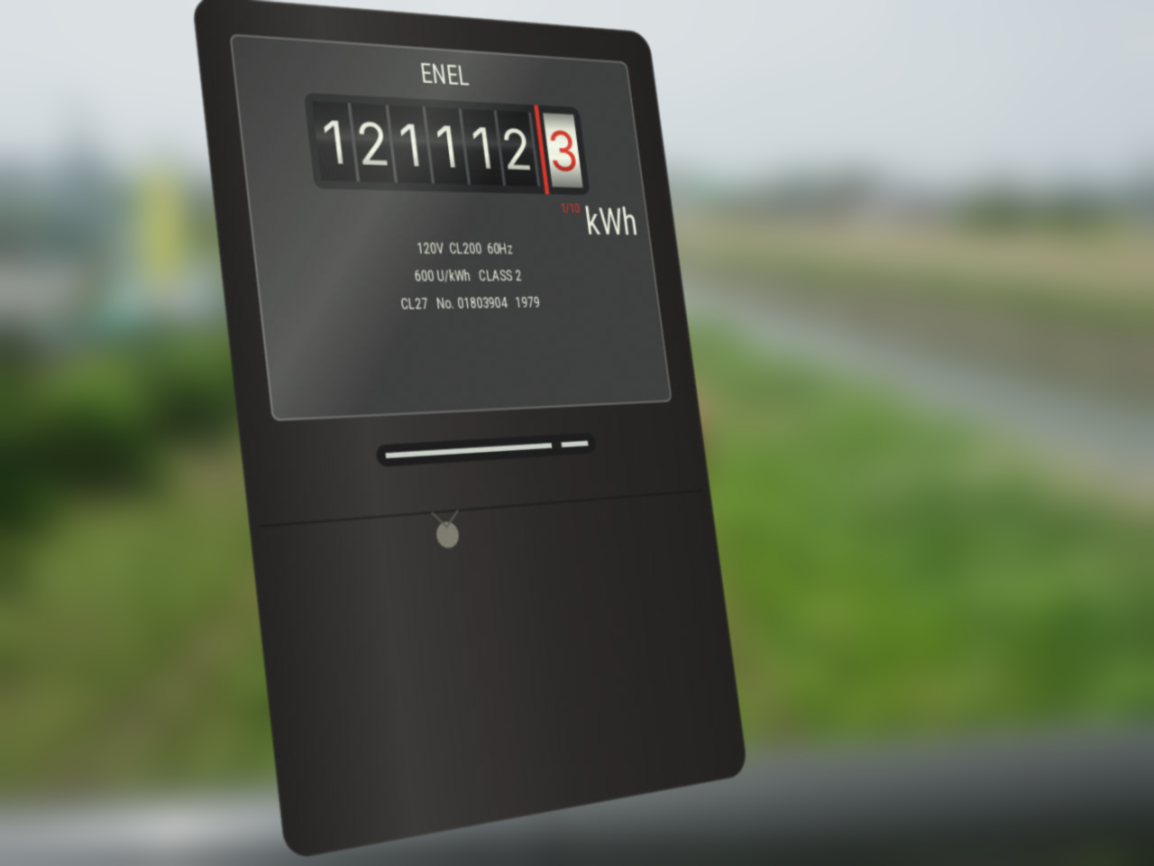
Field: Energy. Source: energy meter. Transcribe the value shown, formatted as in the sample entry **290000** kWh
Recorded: **121112.3** kWh
